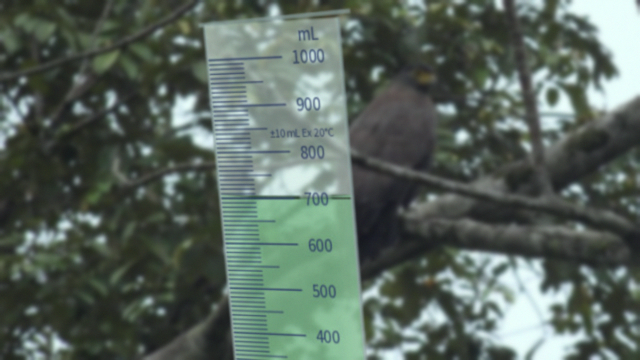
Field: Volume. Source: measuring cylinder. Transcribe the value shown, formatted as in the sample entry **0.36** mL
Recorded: **700** mL
